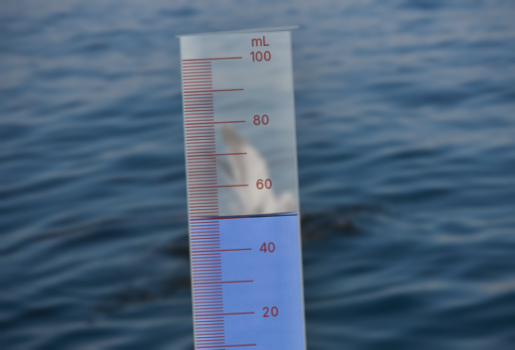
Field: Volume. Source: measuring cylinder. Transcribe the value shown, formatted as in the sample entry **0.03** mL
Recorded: **50** mL
